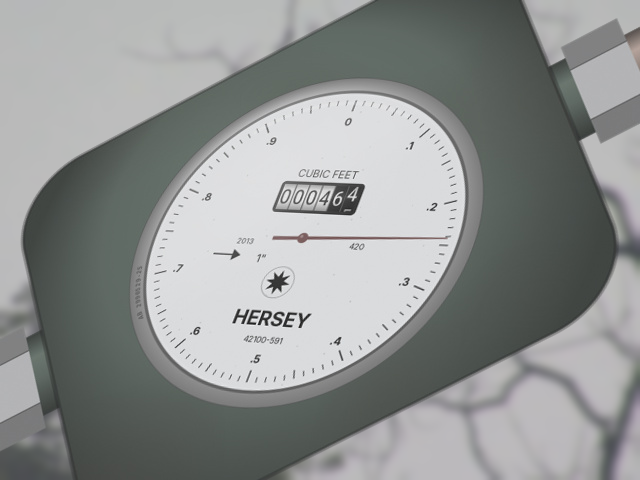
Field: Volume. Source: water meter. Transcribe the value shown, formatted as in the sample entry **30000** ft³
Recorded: **464.24** ft³
